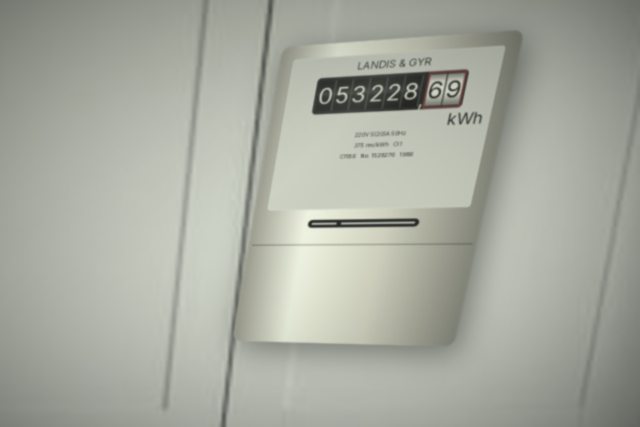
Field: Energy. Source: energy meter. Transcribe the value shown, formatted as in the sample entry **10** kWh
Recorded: **53228.69** kWh
